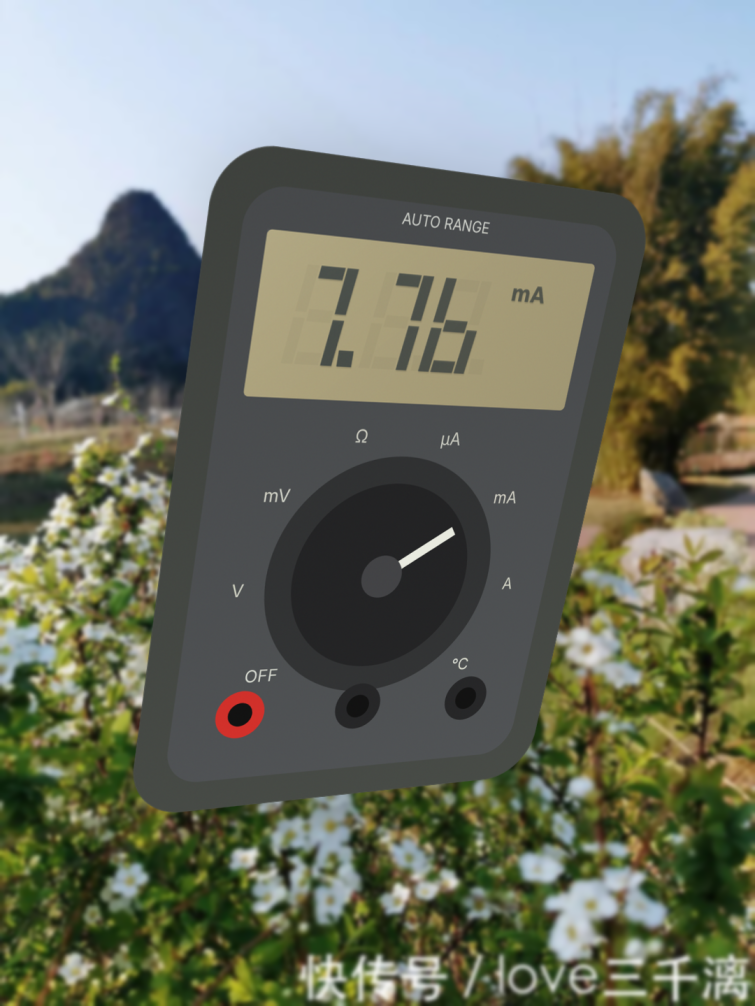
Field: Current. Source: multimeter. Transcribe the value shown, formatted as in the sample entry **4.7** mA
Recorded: **7.76** mA
